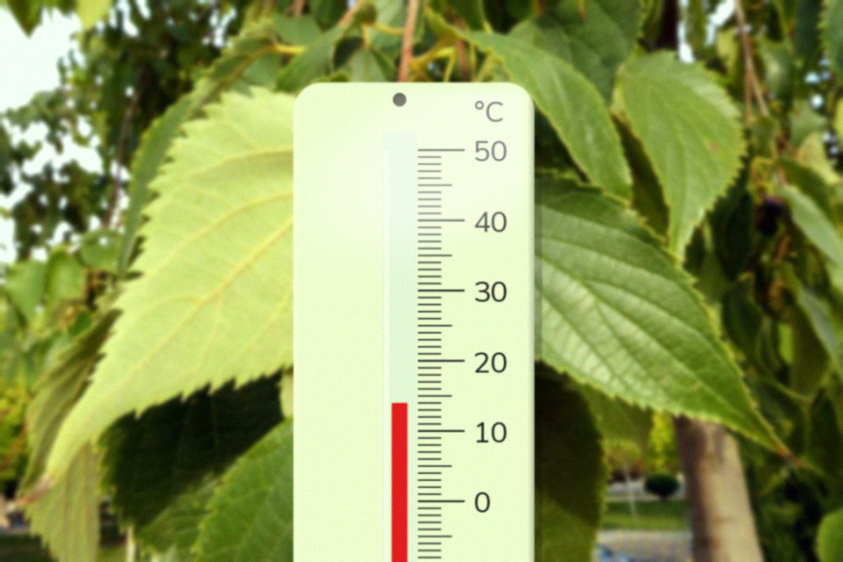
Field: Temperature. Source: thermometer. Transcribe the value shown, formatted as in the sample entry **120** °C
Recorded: **14** °C
